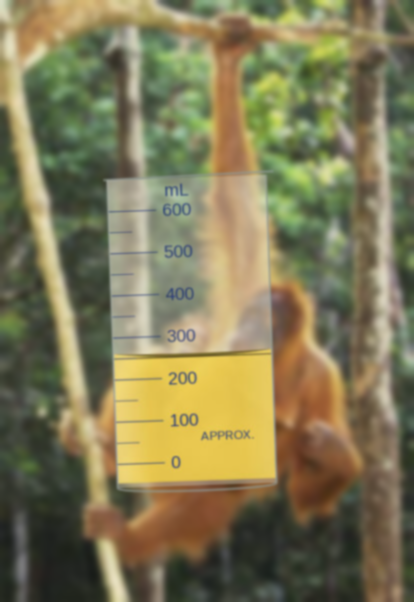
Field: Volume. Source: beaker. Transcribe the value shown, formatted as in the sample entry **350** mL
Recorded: **250** mL
